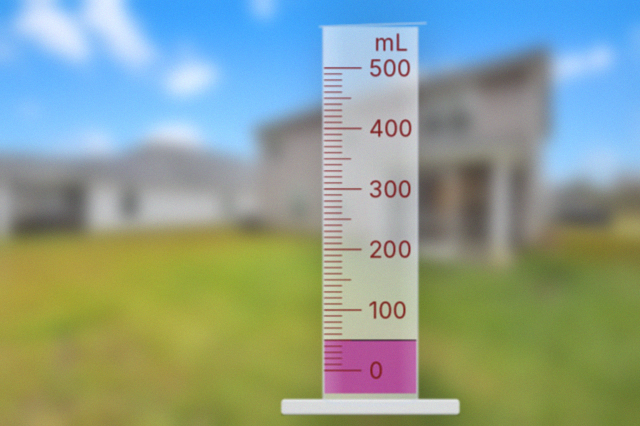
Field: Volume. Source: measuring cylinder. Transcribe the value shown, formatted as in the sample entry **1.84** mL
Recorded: **50** mL
